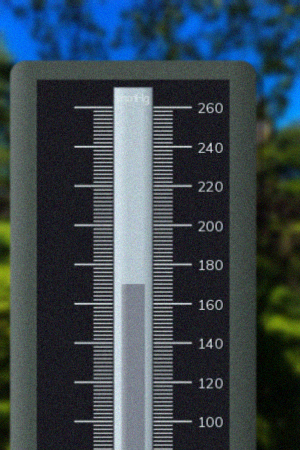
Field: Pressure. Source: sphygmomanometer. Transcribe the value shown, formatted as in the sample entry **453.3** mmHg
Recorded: **170** mmHg
